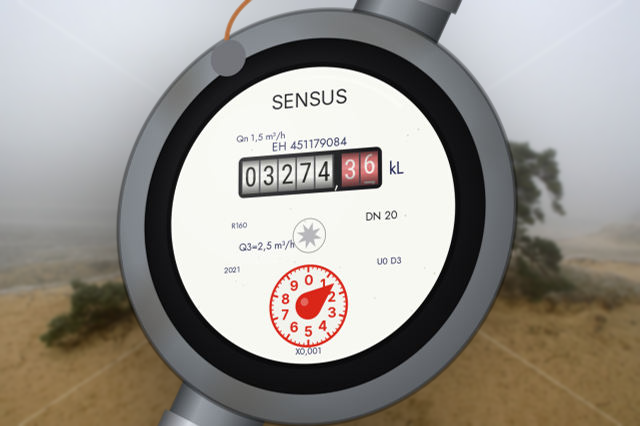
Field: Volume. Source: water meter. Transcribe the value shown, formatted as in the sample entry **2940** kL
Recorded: **3274.361** kL
